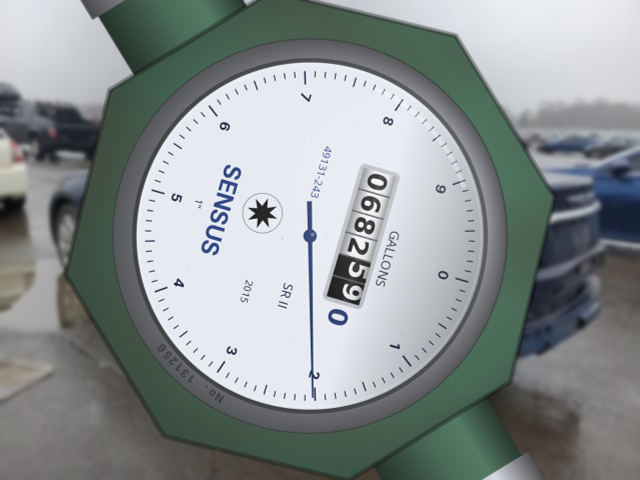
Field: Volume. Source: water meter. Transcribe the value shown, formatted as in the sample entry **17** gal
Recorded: **682592.0** gal
